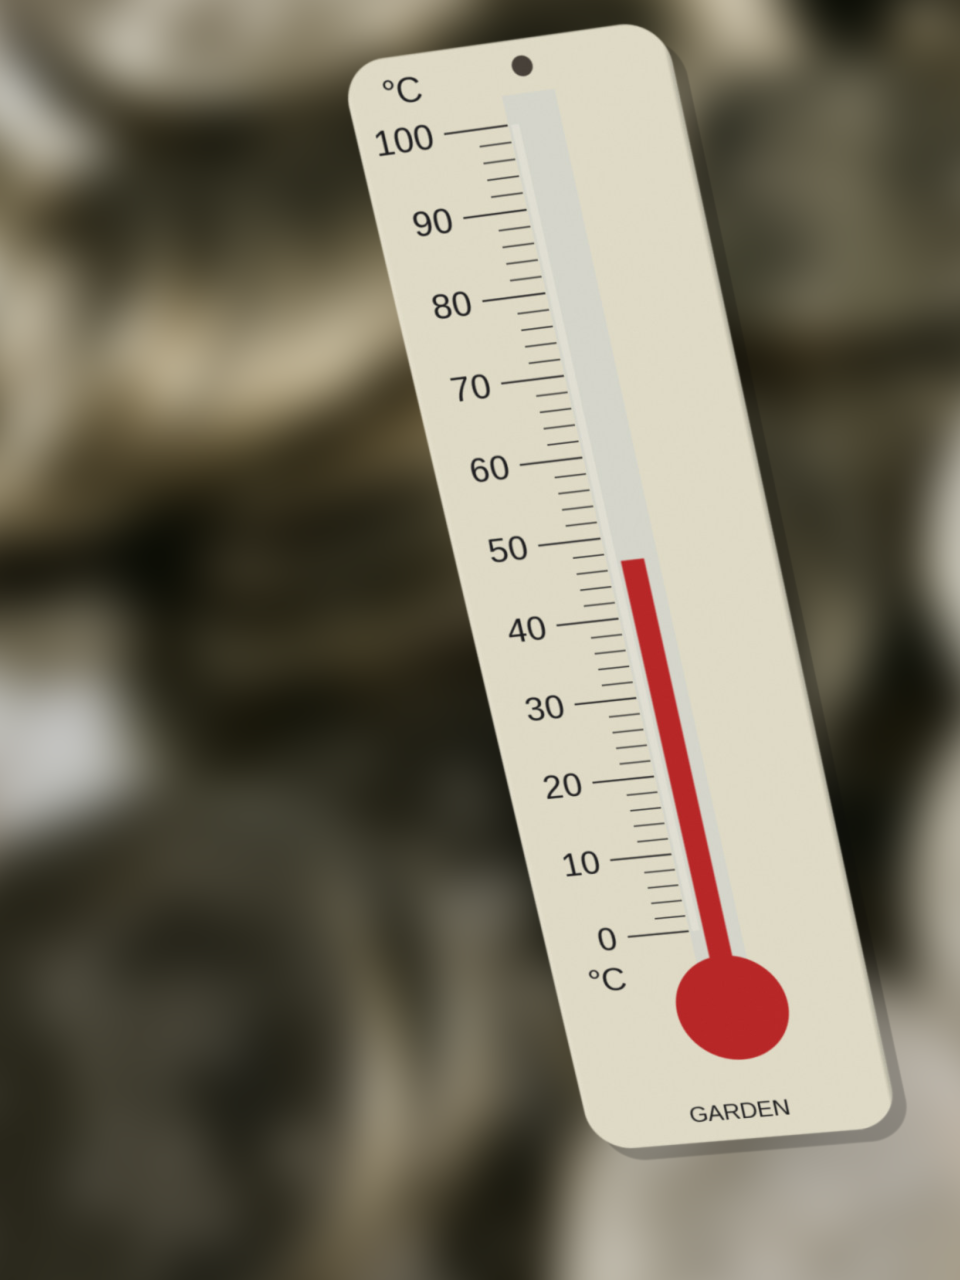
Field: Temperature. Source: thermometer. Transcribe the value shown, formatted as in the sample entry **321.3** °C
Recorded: **47** °C
